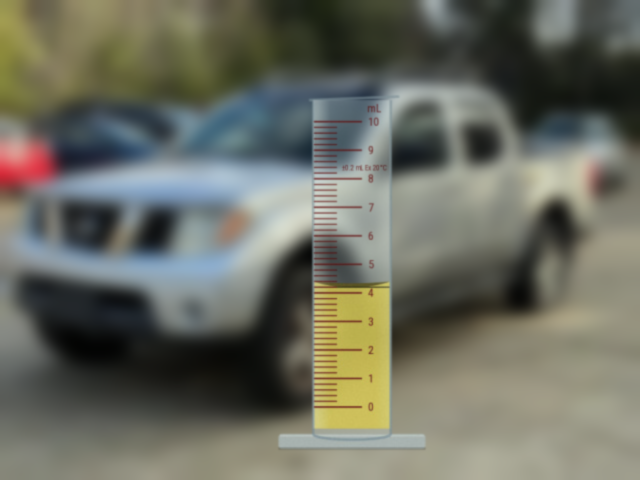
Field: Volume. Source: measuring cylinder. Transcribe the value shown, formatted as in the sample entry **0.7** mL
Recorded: **4.2** mL
